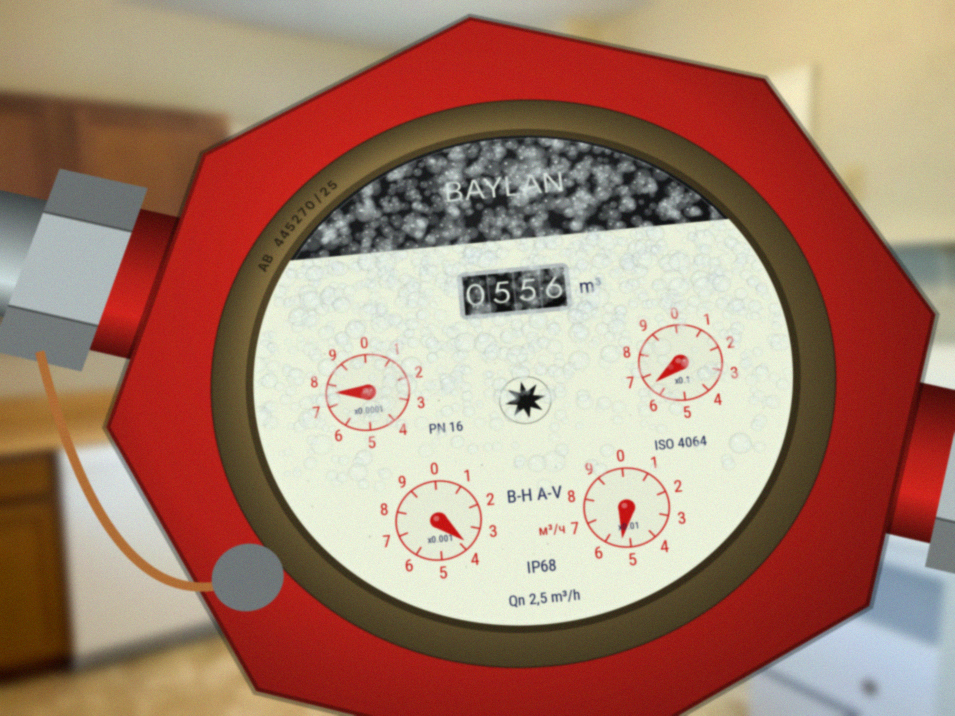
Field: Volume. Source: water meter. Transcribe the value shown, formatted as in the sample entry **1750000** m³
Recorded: **556.6537** m³
